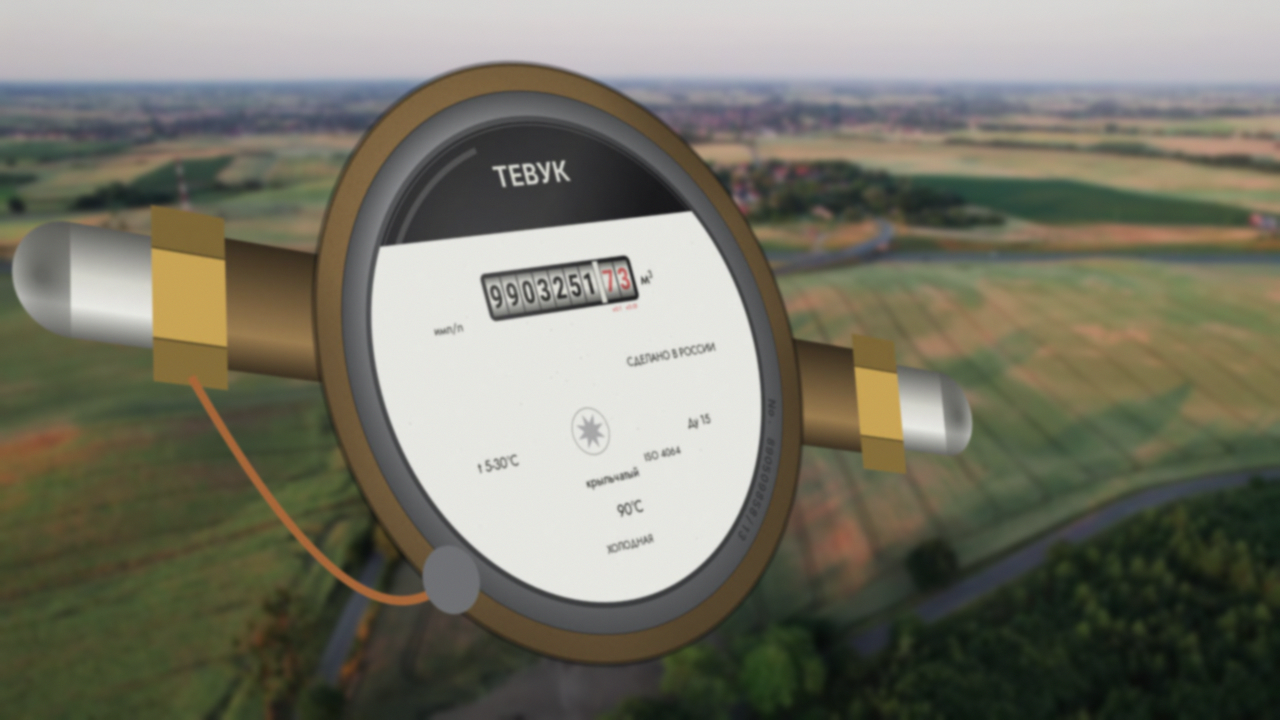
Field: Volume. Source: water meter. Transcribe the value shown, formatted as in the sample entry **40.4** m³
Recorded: **9903251.73** m³
